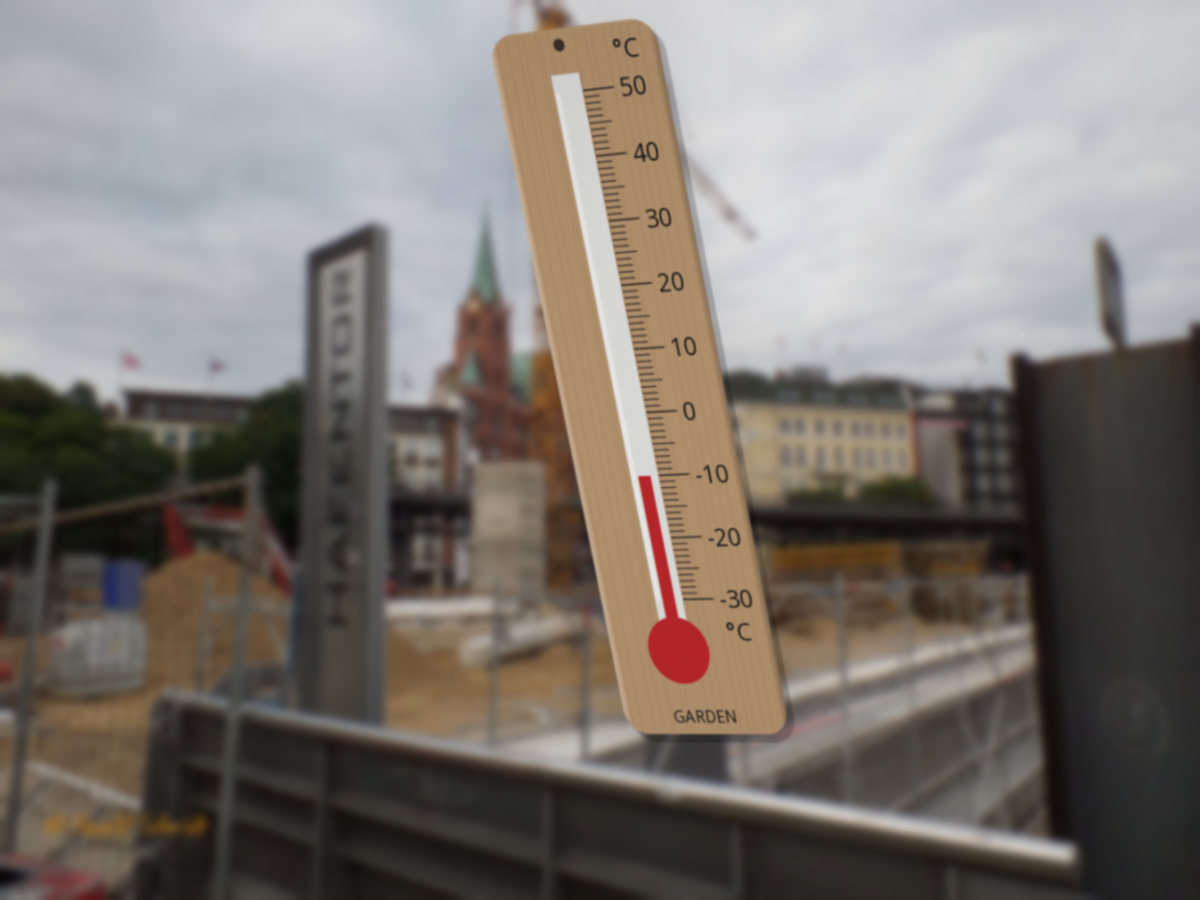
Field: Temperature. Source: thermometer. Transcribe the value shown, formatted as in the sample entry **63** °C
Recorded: **-10** °C
